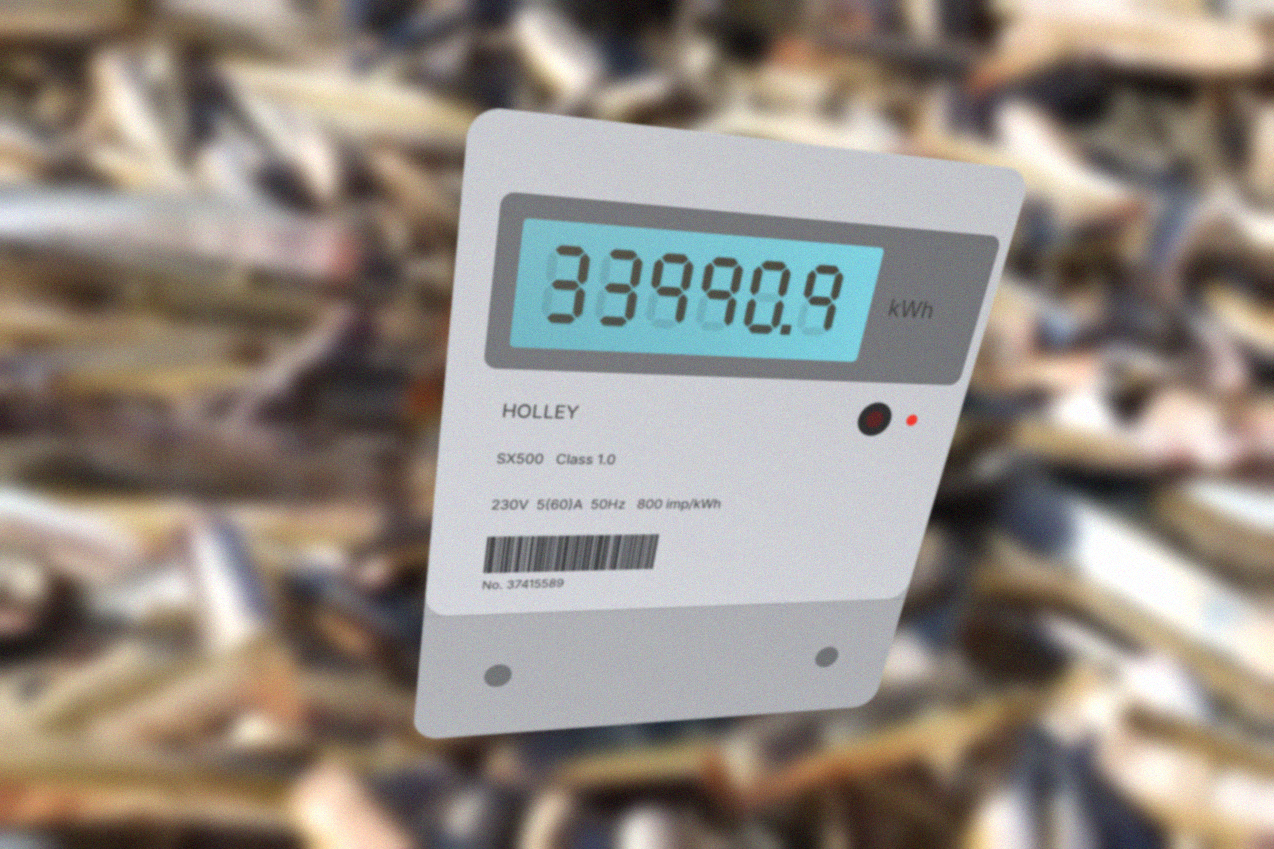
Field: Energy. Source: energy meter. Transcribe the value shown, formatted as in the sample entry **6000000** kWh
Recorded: **33990.9** kWh
